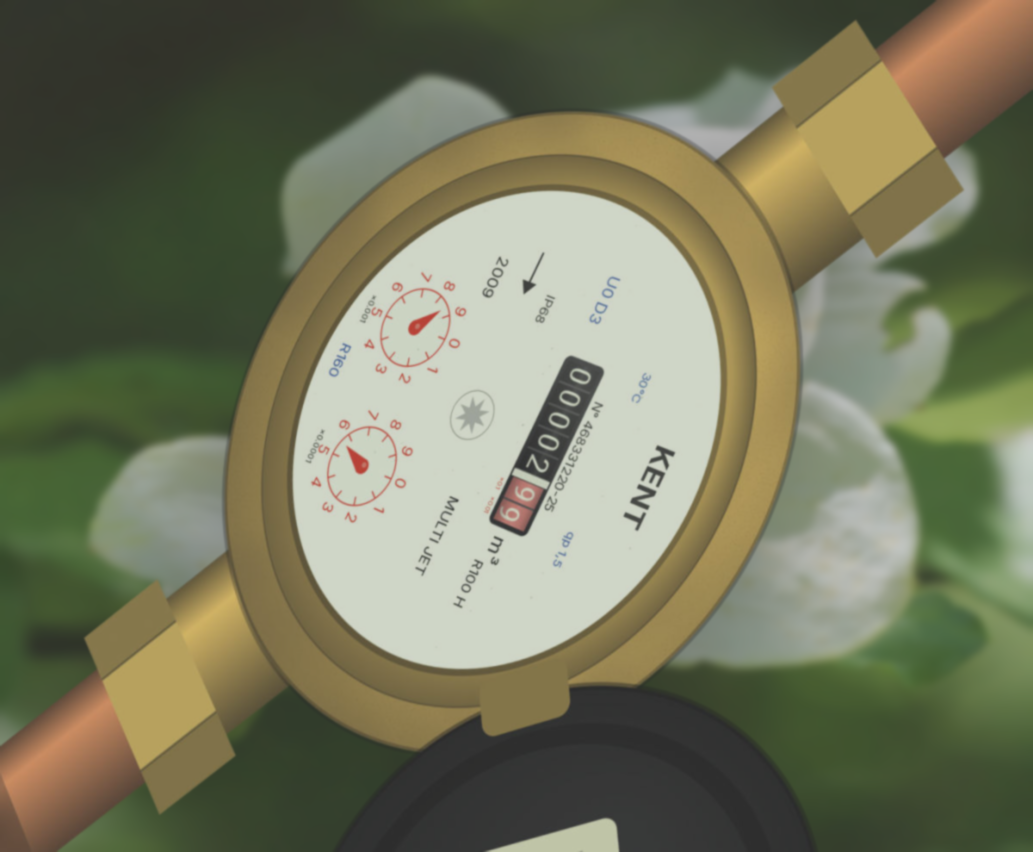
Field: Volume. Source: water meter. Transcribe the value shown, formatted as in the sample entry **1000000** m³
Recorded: **2.9885** m³
